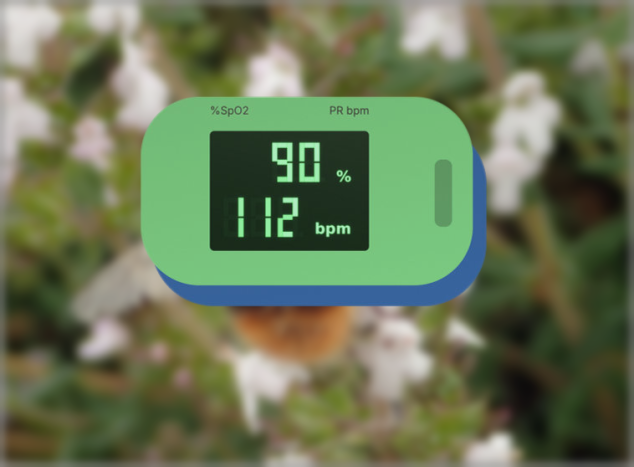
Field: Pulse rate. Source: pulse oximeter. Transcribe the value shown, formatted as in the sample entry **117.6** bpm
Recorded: **112** bpm
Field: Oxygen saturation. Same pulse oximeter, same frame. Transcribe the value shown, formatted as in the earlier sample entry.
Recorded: **90** %
